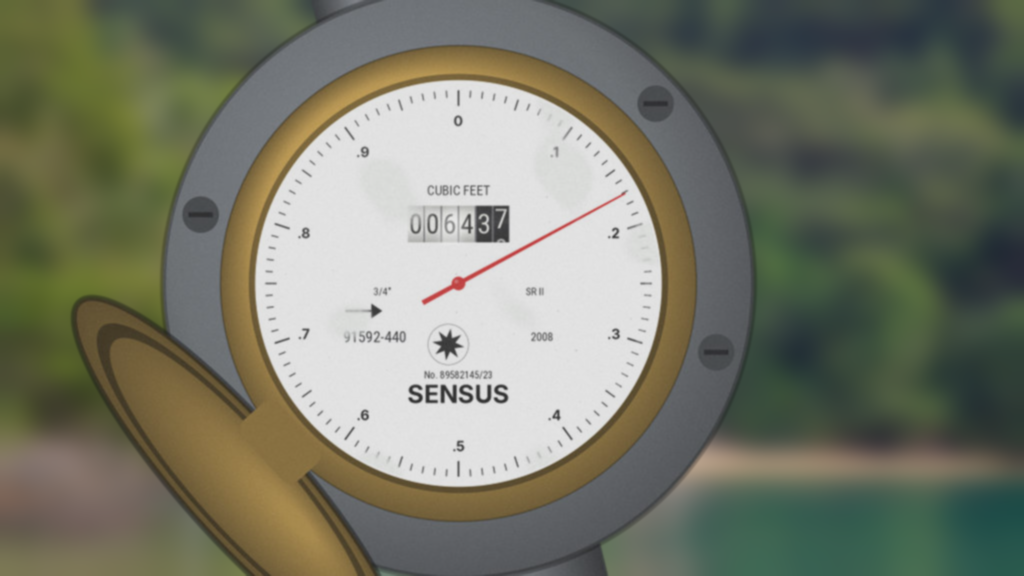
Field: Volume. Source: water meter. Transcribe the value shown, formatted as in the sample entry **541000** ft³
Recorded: **6437.17** ft³
